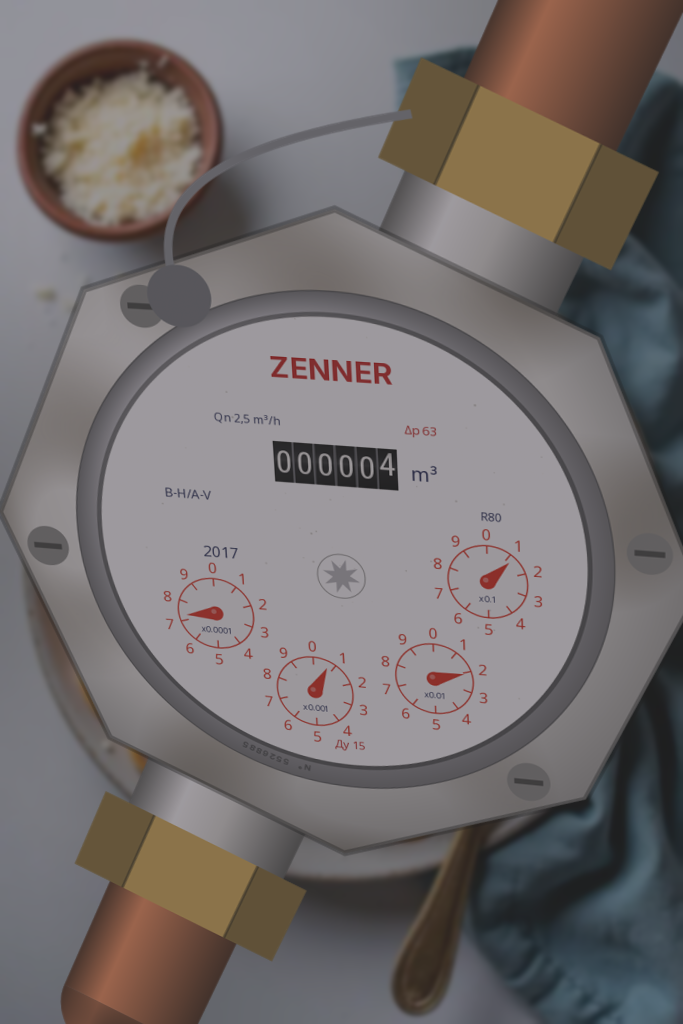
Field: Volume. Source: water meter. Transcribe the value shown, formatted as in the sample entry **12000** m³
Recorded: **4.1207** m³
